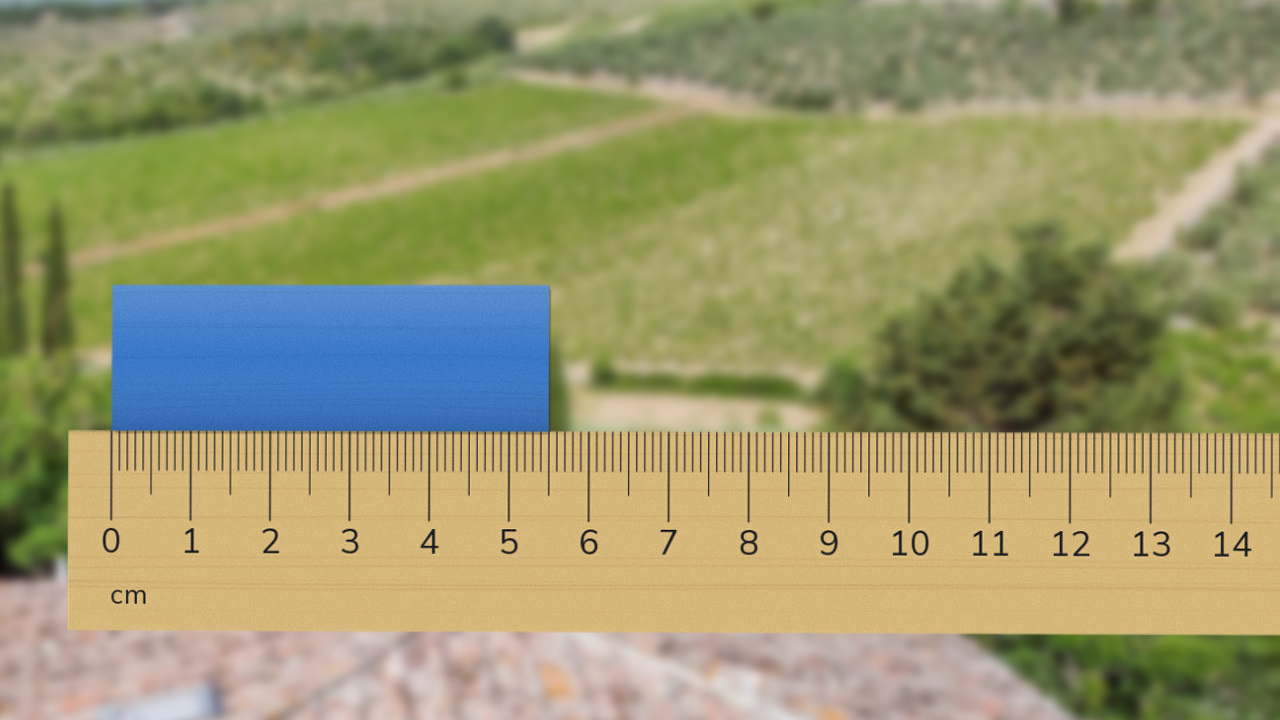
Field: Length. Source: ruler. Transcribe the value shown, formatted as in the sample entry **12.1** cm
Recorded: **5.5** cm
